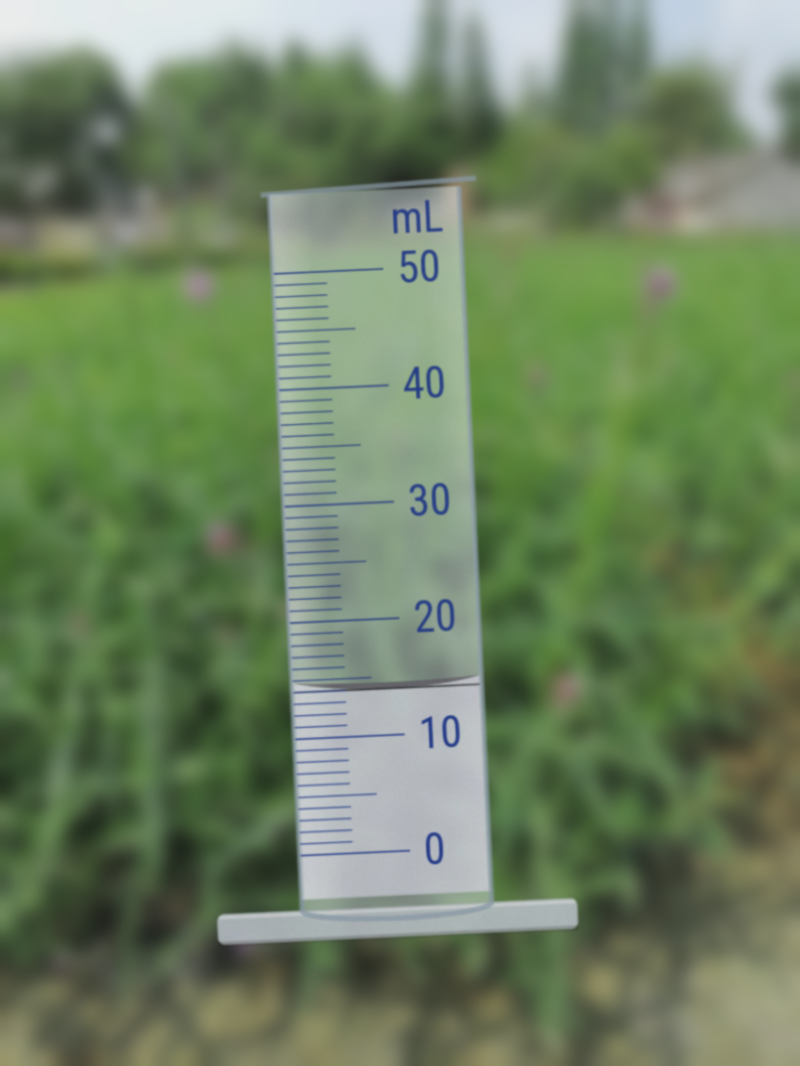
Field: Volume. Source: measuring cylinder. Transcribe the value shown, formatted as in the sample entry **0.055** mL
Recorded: **14** mL
